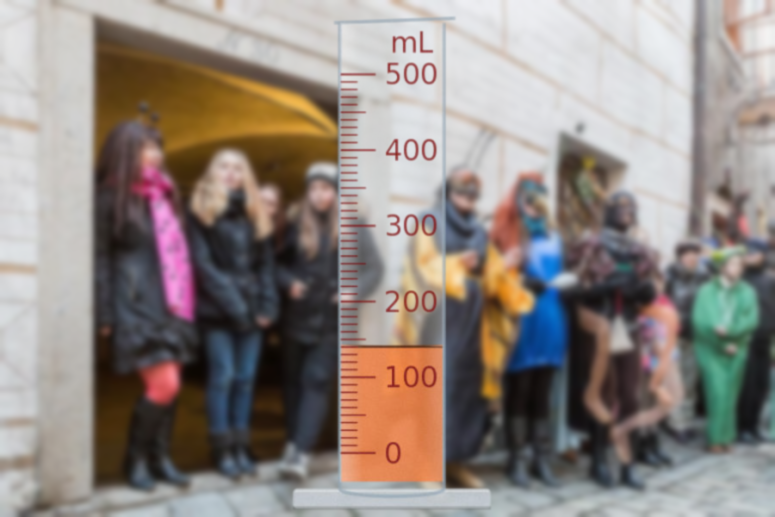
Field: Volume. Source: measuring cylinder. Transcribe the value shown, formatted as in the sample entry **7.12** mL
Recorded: **140** mL
